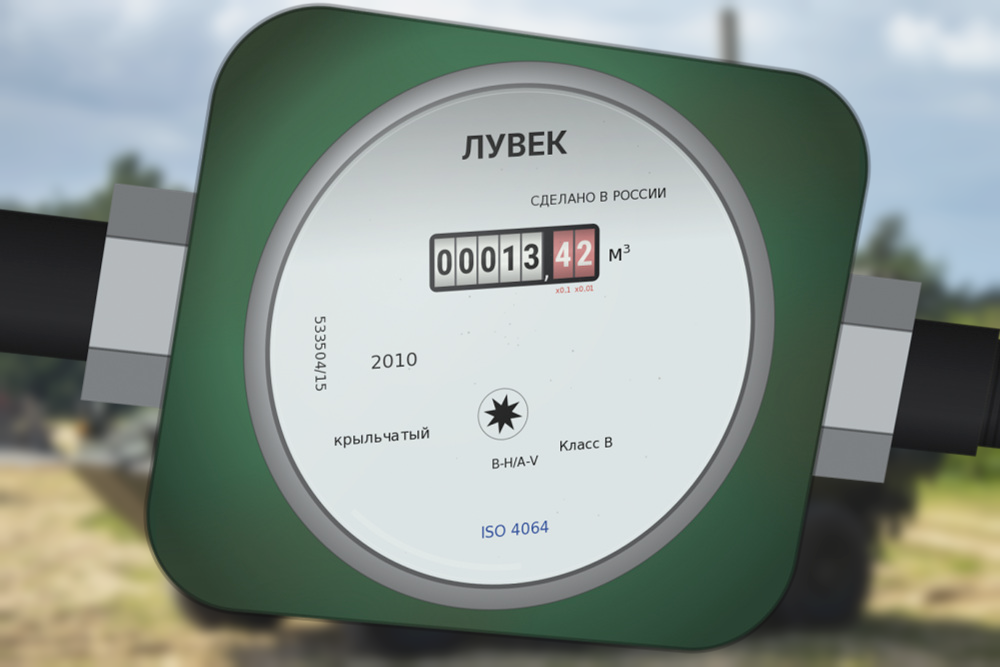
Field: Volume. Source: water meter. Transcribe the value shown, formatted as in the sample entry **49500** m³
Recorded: **13.42** m³
